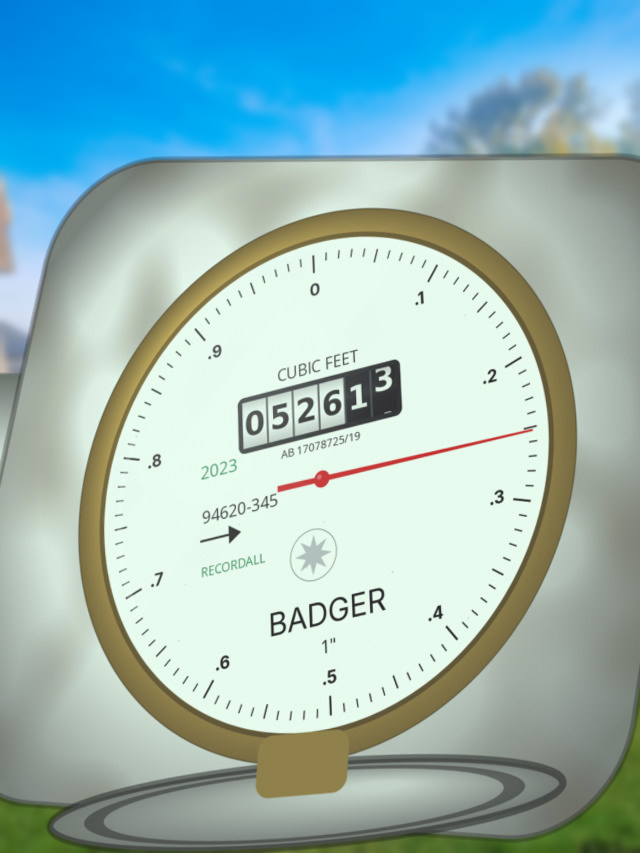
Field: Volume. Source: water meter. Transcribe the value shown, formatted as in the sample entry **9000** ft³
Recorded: **52613.25** ft³
